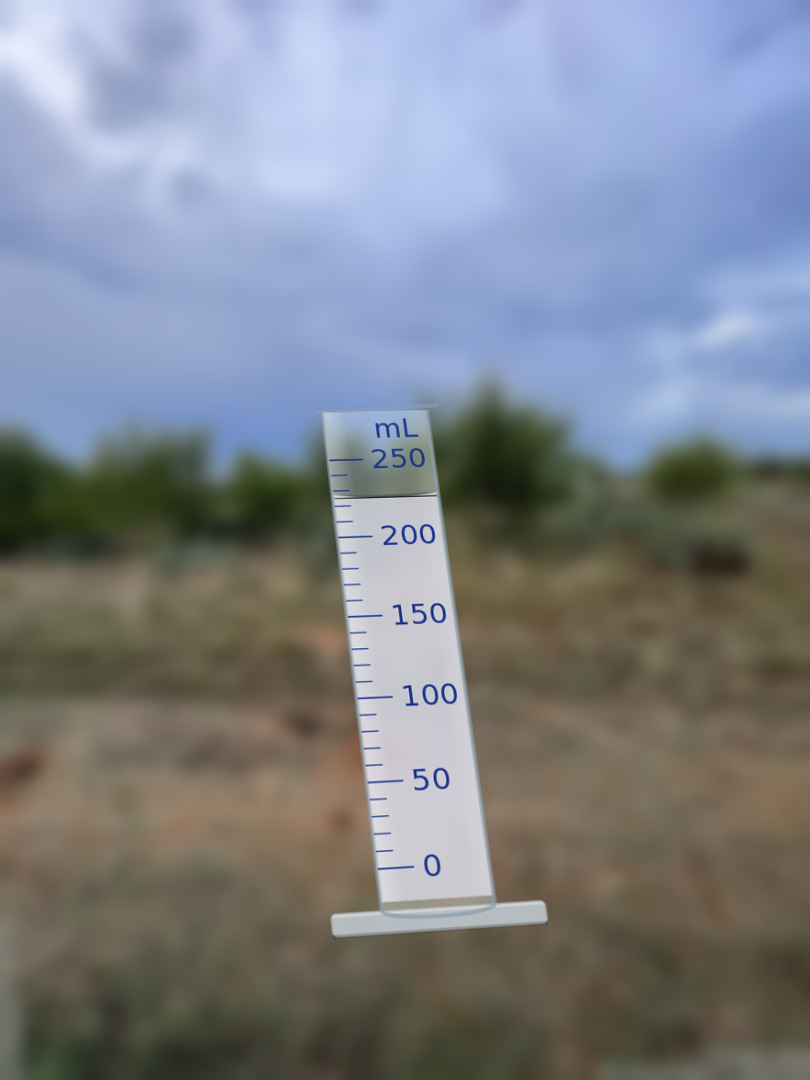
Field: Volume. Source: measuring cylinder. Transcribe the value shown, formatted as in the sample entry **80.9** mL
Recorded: **225** mL
